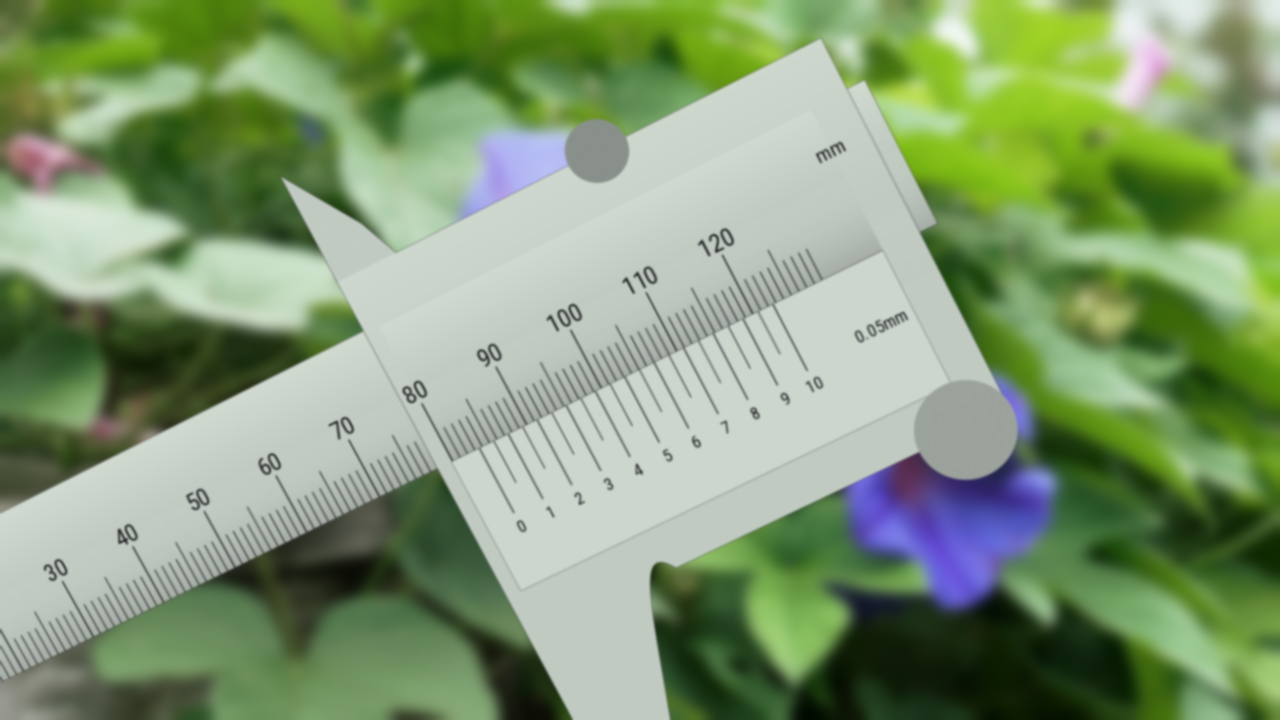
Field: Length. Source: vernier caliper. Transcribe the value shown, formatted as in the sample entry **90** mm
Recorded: **83.6** mm
